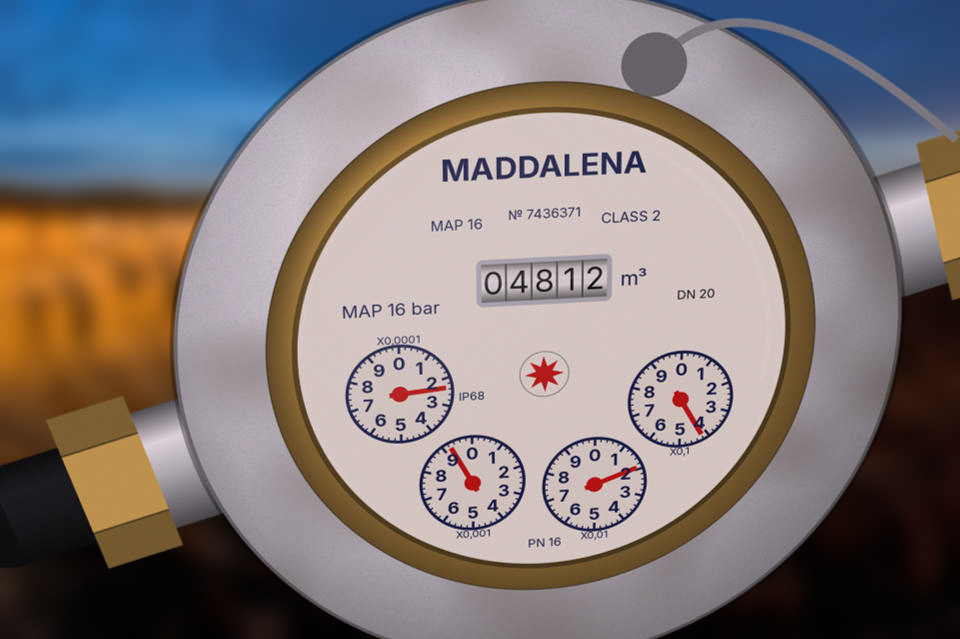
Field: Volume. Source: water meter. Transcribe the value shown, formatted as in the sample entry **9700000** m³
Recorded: **4812.4192** m³
